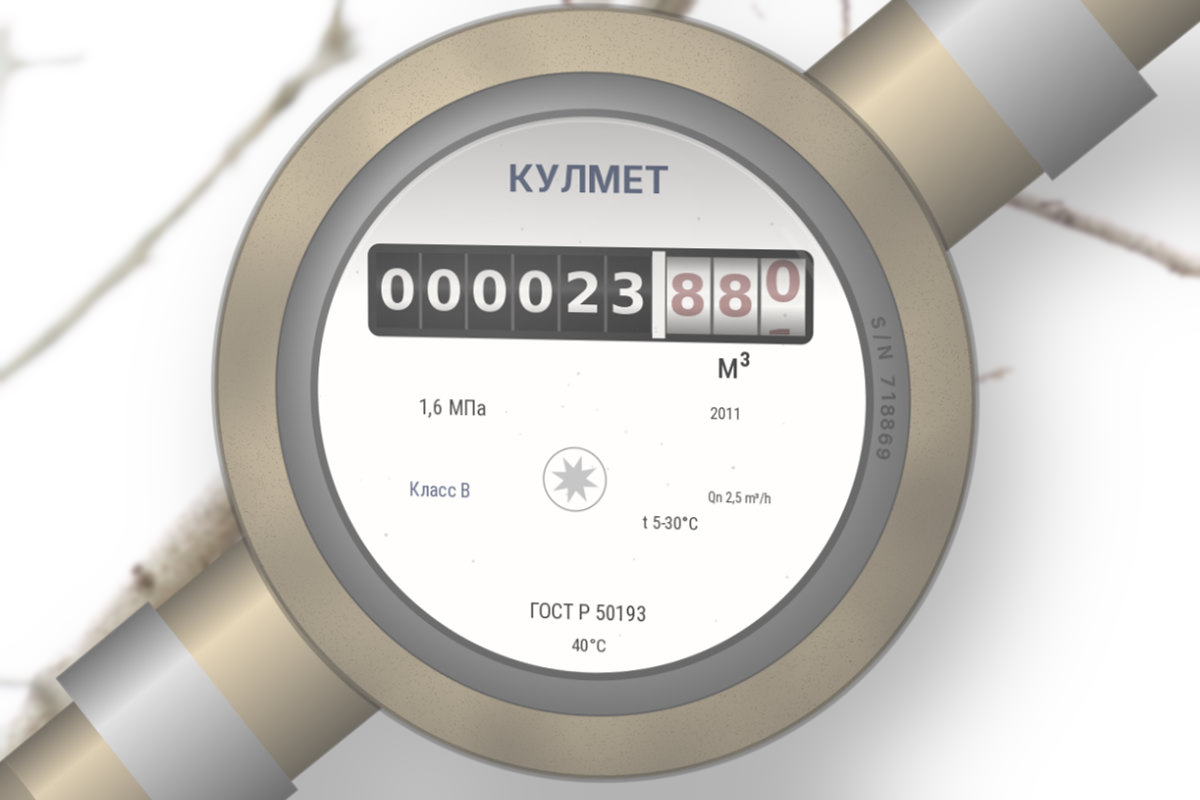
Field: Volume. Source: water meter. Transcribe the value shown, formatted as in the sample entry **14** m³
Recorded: **23.880** m³
